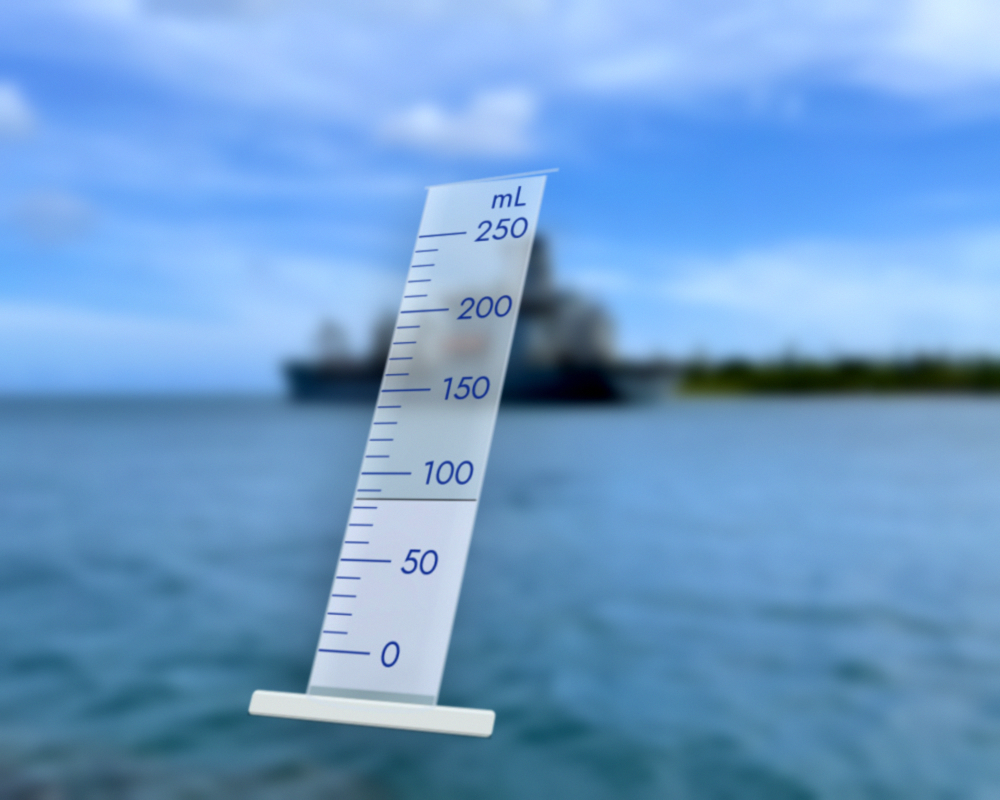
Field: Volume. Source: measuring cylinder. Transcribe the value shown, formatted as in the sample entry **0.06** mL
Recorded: **85** mL
